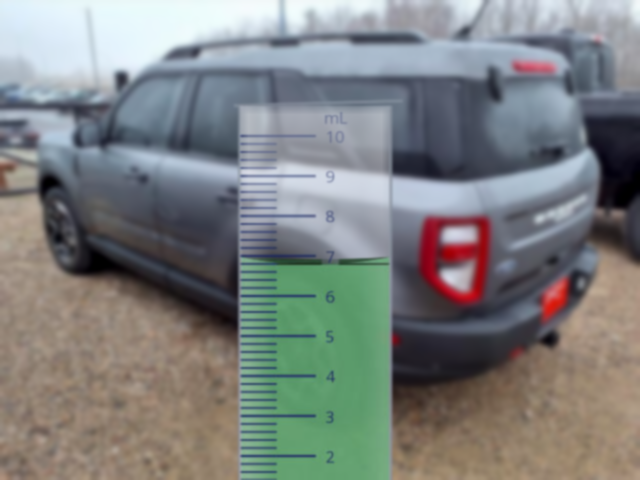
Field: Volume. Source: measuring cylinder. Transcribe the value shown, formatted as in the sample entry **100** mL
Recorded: **6.8** mL
